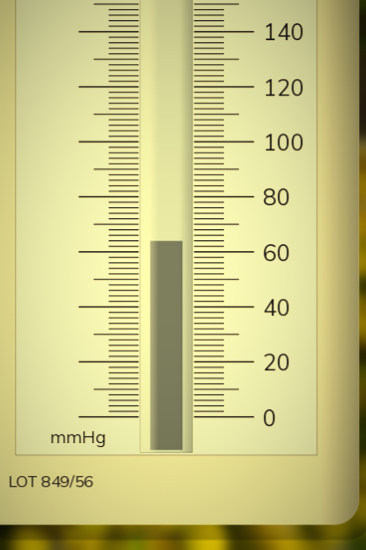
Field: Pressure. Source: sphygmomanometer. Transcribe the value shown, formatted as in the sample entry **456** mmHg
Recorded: **64** mmHg
